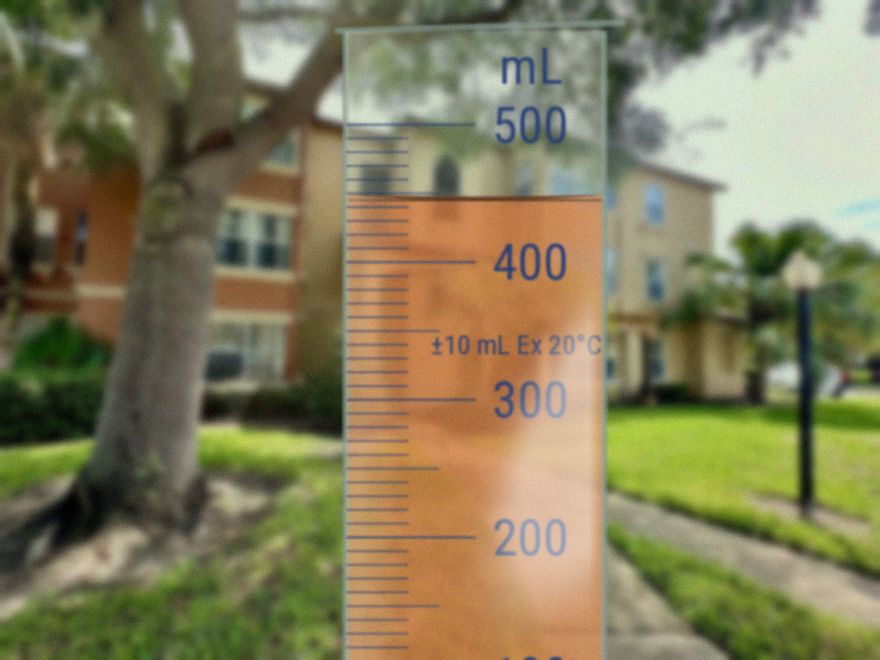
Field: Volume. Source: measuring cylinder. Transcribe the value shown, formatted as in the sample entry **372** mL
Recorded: **445** mL
